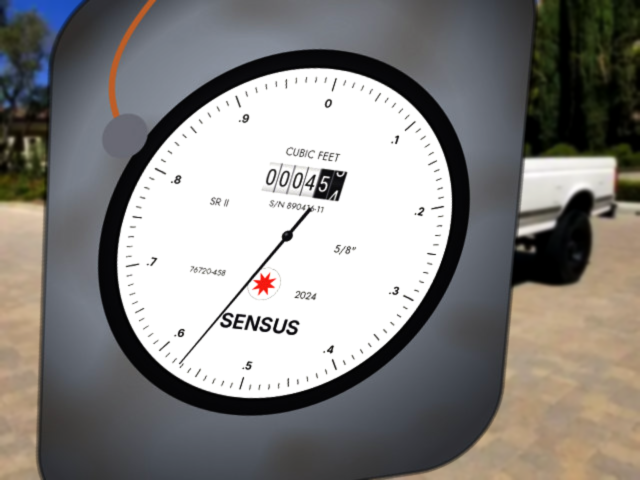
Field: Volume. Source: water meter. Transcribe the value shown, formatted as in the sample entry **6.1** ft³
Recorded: **453.57** ft³
